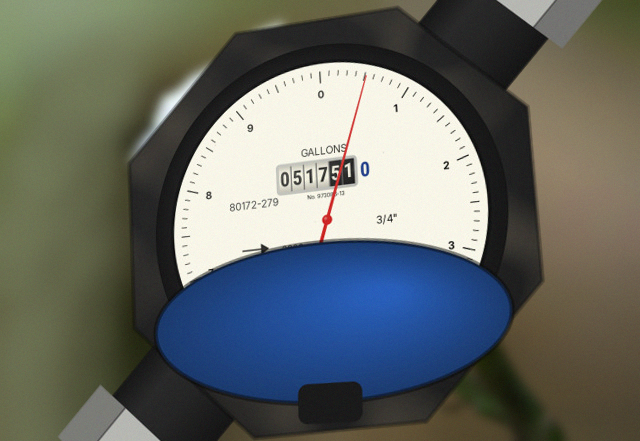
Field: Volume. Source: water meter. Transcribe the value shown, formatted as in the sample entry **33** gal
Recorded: **517510.5** gal
